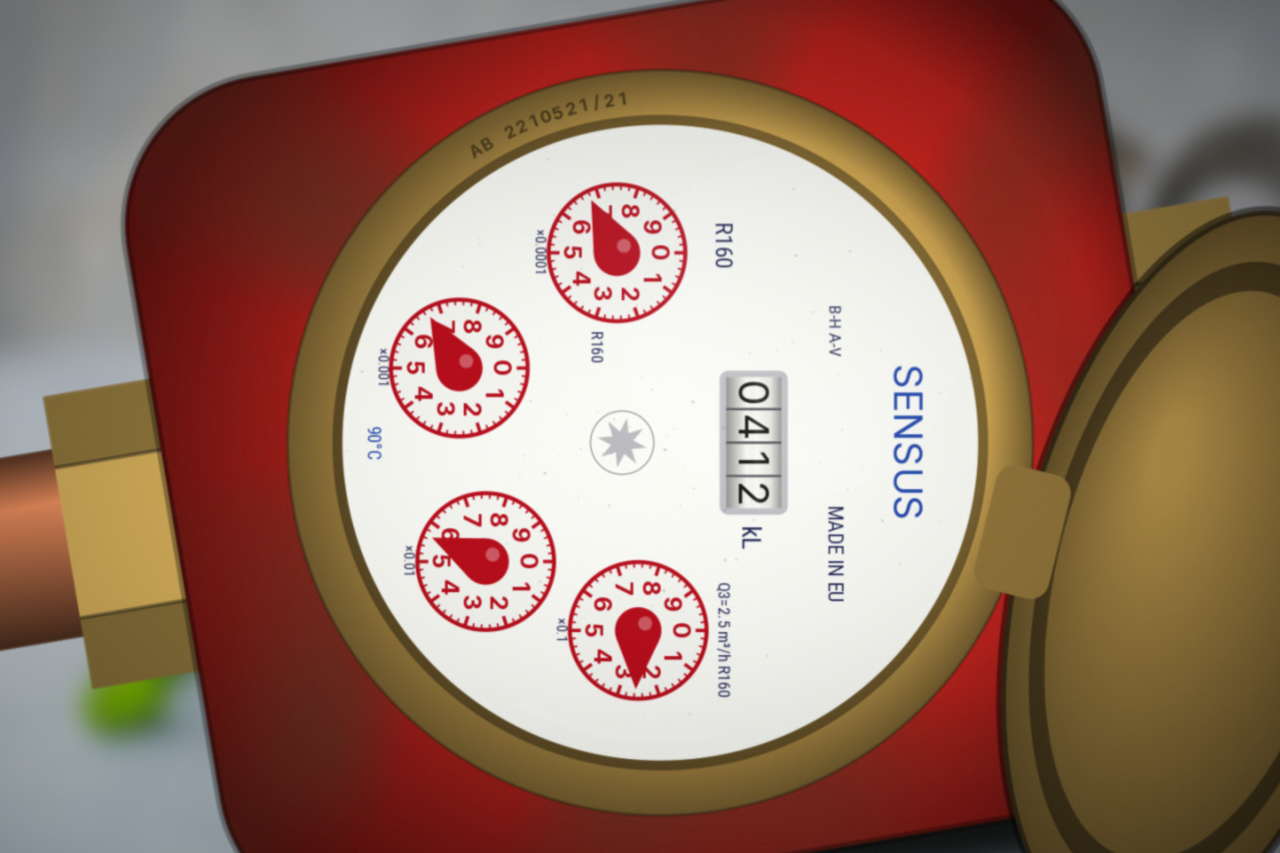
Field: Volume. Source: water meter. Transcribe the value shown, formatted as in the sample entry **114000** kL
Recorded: **412.2566** kL
